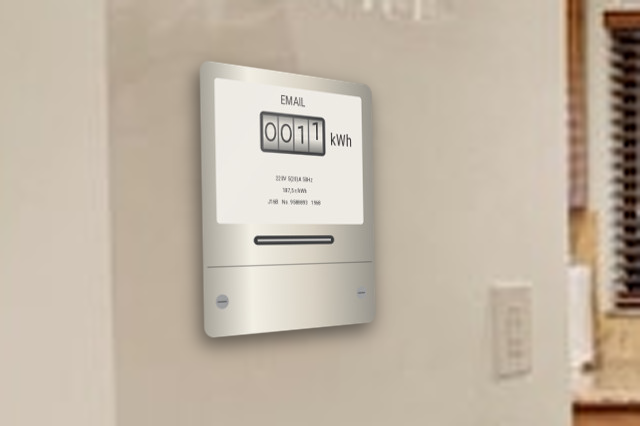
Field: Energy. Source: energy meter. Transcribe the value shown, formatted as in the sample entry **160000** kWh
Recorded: **11** kWh
